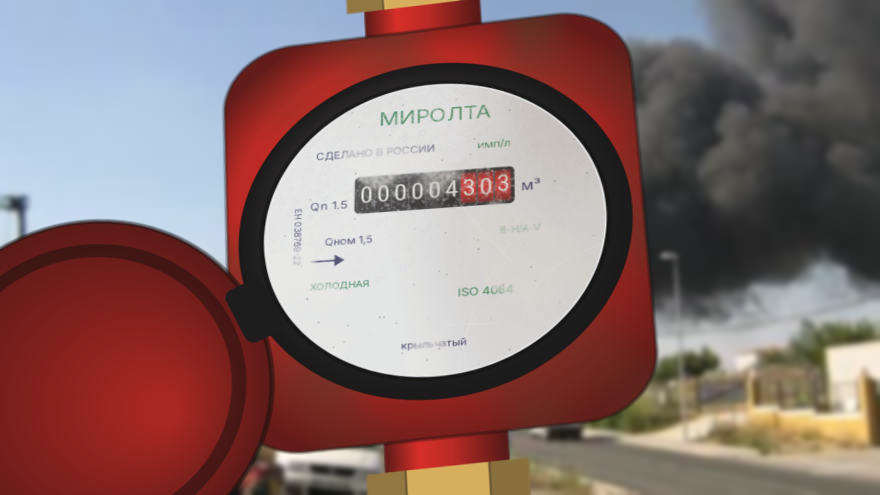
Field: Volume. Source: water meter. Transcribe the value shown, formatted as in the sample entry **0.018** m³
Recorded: **4.303** m³
